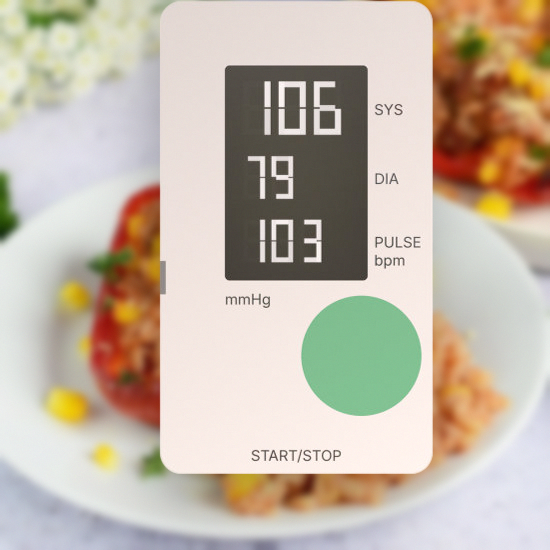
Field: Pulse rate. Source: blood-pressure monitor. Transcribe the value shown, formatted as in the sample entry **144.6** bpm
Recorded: **103** bpm
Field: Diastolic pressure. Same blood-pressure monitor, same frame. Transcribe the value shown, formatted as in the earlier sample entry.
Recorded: **79** mmHg
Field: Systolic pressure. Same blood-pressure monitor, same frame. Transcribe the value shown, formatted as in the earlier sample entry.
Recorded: **106** mmHg
